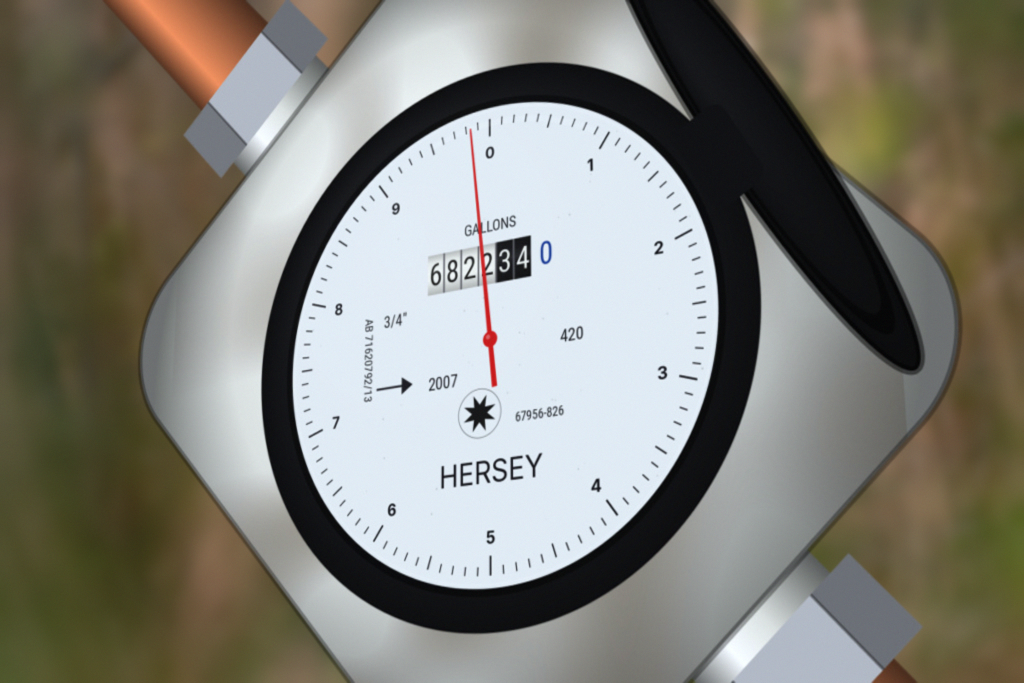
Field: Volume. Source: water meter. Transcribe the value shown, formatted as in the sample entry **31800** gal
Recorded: **6822339.8** gal
